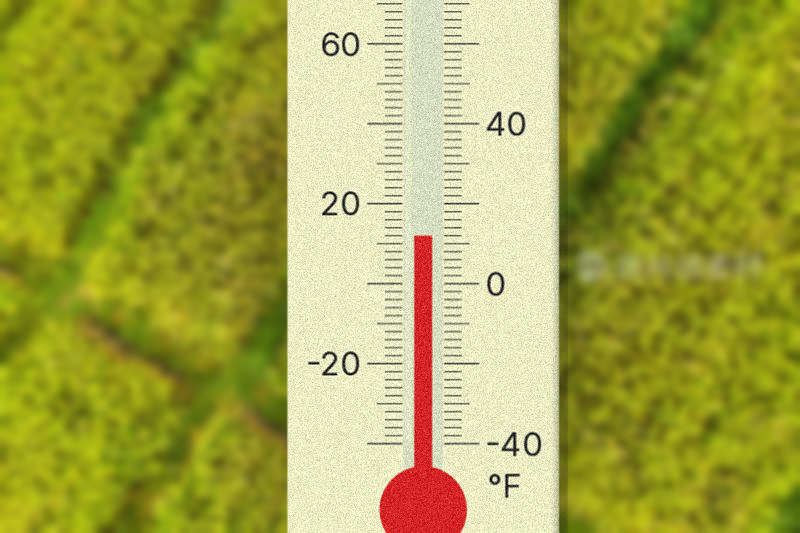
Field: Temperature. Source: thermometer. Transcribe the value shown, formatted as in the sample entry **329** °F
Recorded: **12** °F
